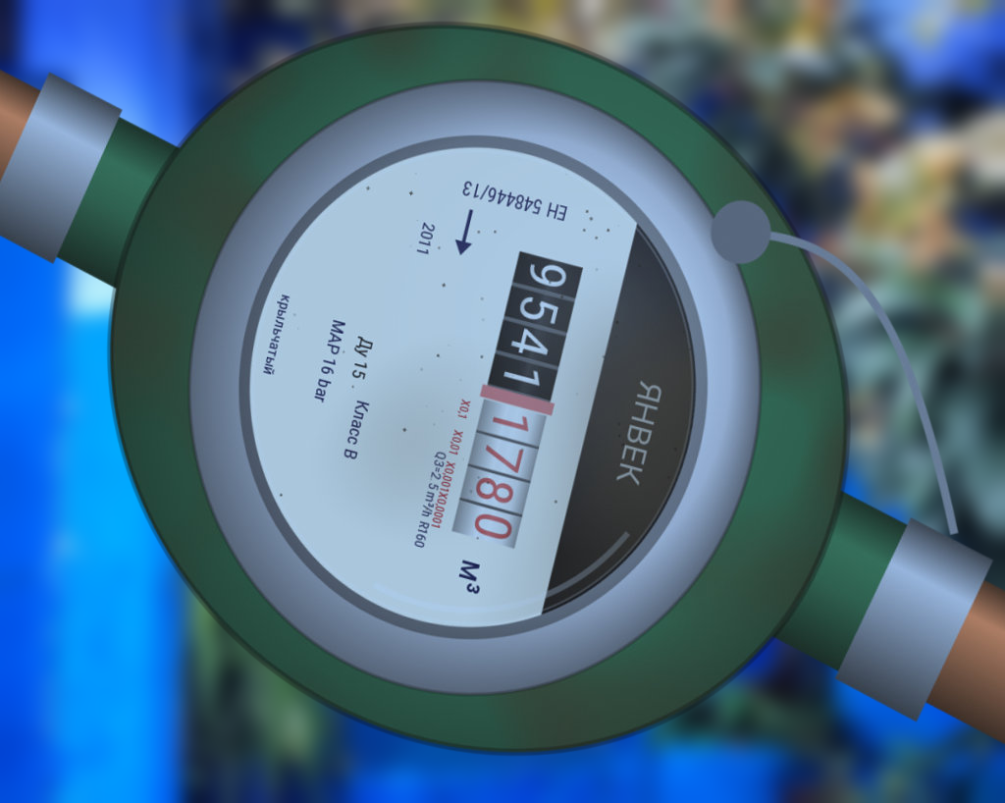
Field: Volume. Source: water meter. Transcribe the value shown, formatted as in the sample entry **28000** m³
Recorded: **9541.1780** m³
